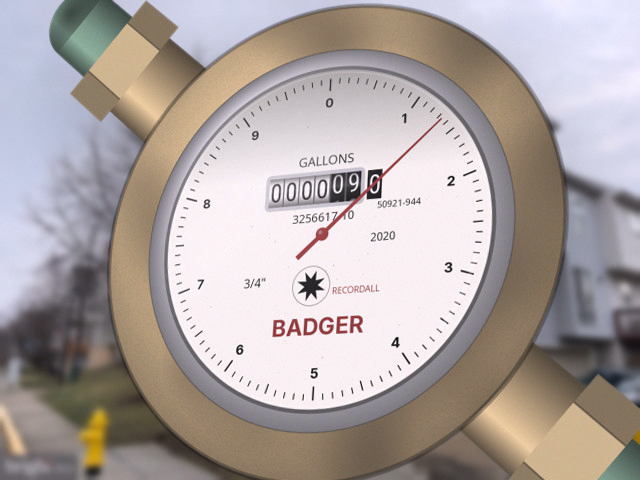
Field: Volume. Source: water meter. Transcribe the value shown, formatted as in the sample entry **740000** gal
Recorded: **91.3** gal
